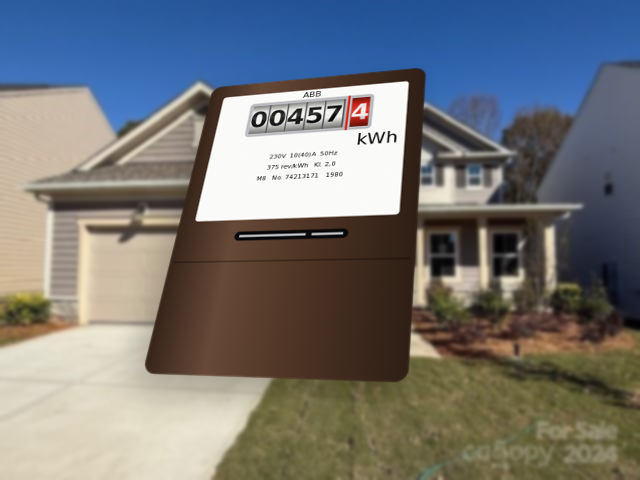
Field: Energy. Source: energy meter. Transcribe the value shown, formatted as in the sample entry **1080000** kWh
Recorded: **457.4** kWh
